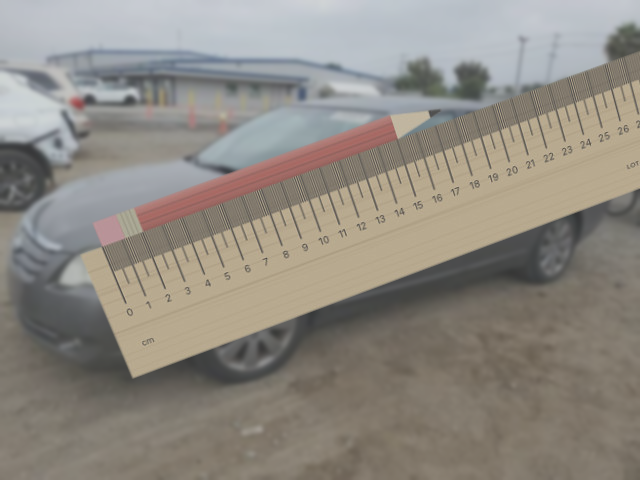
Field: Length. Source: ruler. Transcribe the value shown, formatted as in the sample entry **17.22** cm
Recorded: **17.5** cm
